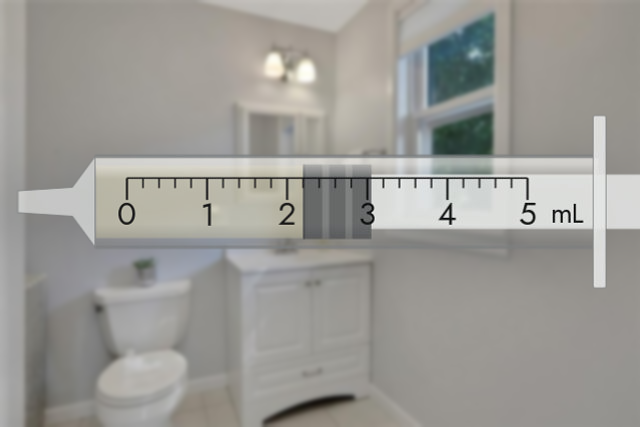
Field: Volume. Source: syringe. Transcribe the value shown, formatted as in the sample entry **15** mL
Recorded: **2.2** mL
